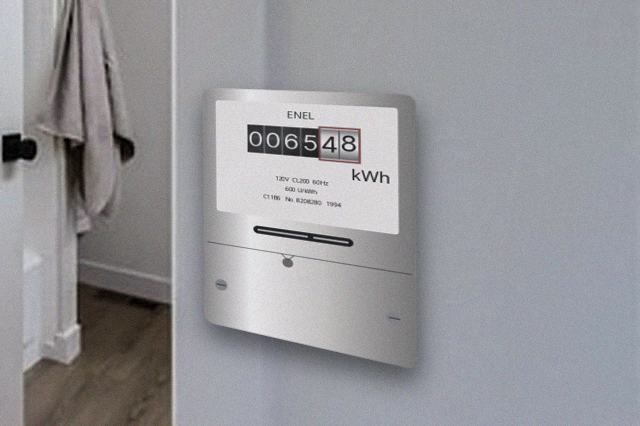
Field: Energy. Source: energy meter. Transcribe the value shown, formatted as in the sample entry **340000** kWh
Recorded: **65.48** kWh
